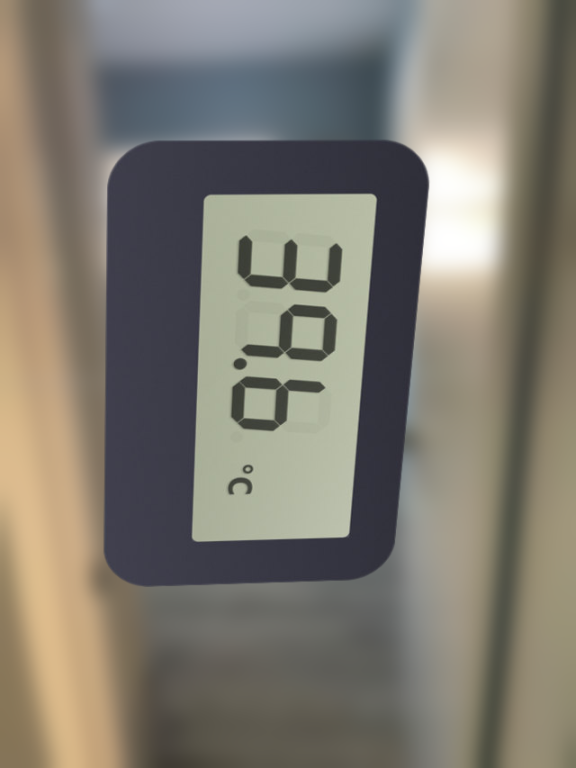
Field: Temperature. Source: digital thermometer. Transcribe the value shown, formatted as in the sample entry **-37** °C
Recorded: **39.6** °C
